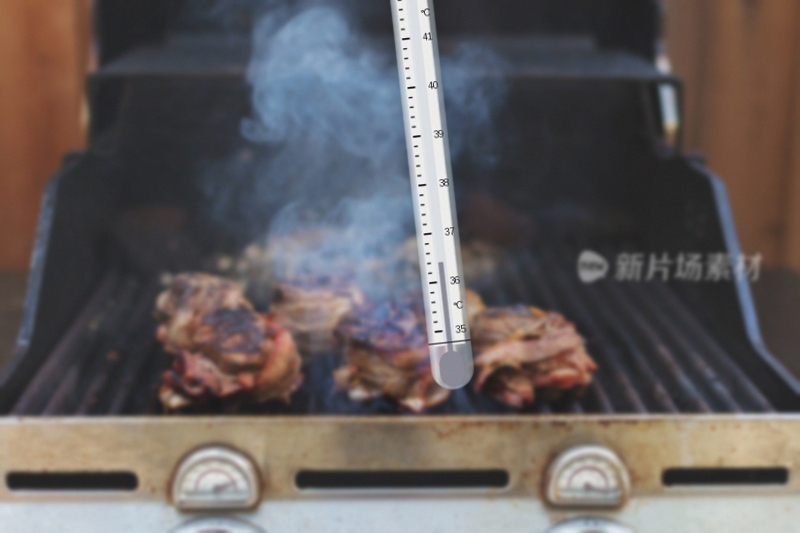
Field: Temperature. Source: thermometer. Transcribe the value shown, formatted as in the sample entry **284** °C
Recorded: **36.4** °C
